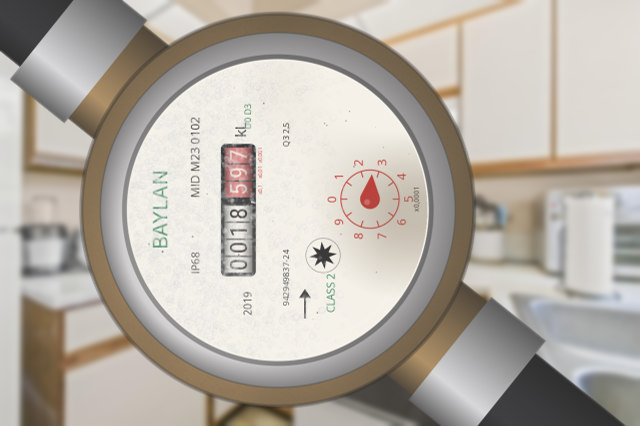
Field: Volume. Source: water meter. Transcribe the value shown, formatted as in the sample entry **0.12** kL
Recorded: **18.5972** kL
